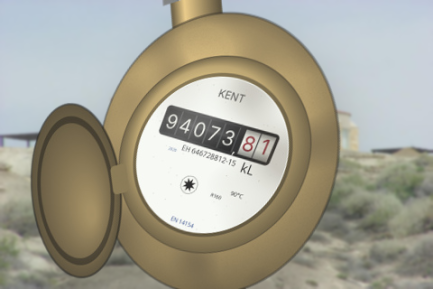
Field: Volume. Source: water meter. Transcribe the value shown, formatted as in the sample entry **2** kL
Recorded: **94073.81** kL
